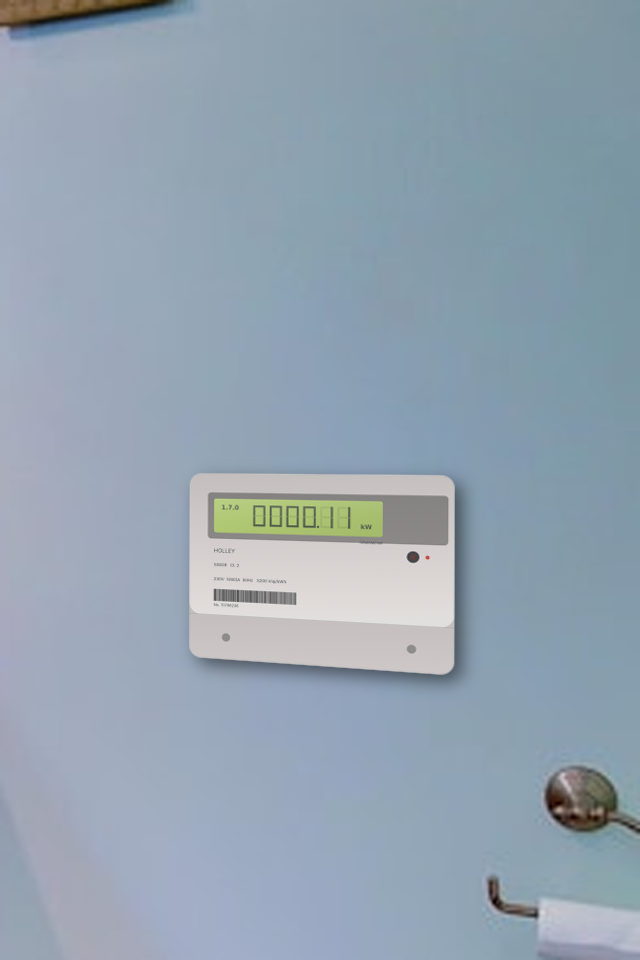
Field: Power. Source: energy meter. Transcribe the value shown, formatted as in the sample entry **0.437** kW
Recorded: **0.11** kW
